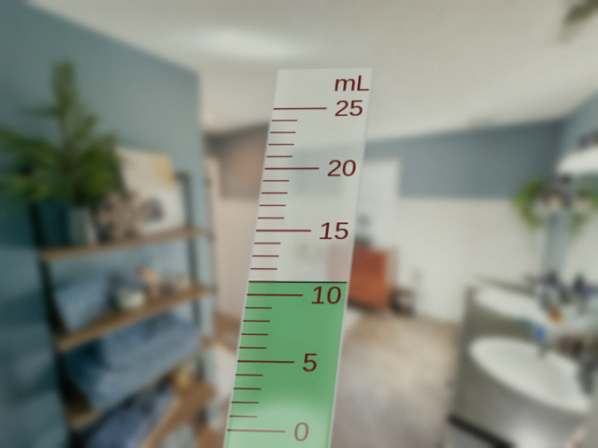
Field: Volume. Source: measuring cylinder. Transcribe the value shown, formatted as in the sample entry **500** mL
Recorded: **11** mL
